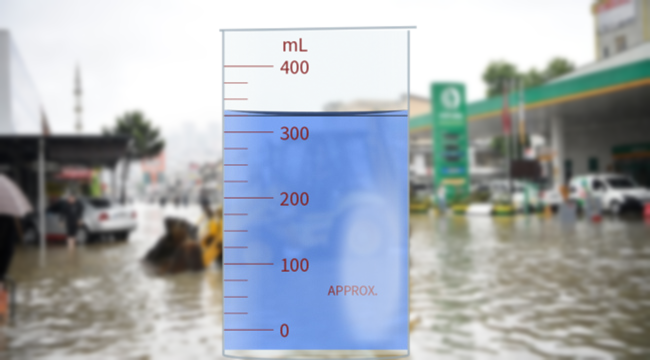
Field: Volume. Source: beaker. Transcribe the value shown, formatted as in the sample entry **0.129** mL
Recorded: **325** mL
